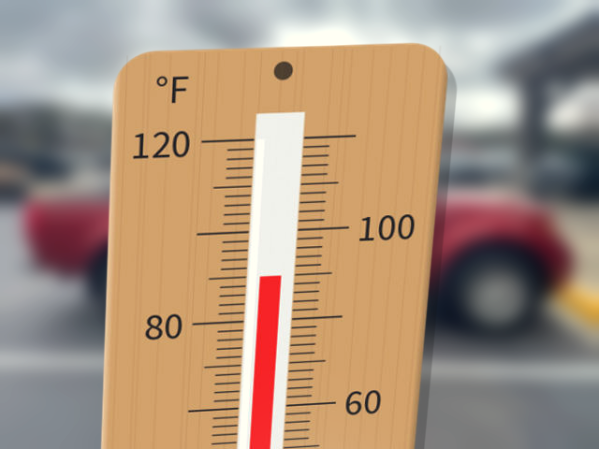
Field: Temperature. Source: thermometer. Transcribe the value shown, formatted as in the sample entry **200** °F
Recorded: **90** °F
